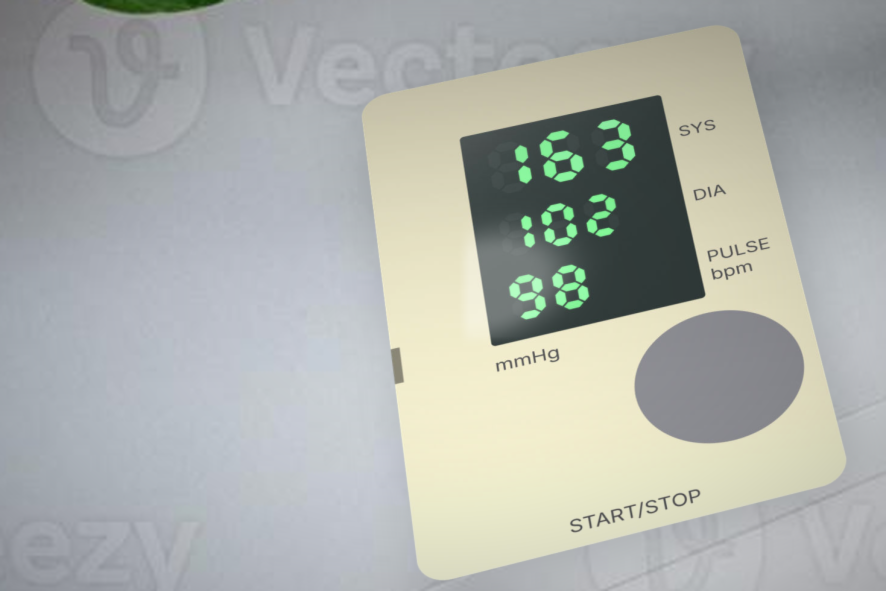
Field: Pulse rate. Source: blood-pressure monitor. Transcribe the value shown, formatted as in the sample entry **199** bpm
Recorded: **98** bpm
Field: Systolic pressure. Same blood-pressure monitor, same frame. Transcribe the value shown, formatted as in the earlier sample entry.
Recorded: **163** mmHg
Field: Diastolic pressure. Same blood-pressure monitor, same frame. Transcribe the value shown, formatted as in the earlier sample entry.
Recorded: **102** mmHg
